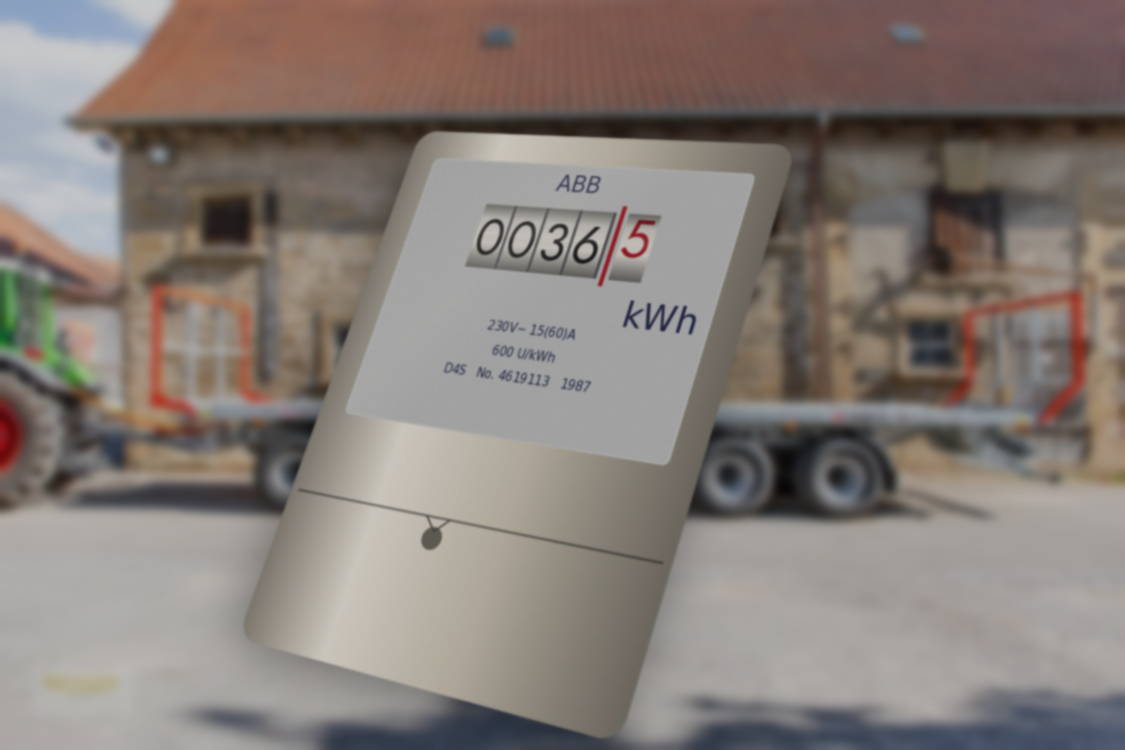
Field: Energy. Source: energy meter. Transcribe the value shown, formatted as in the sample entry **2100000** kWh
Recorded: **36.5** kWh
